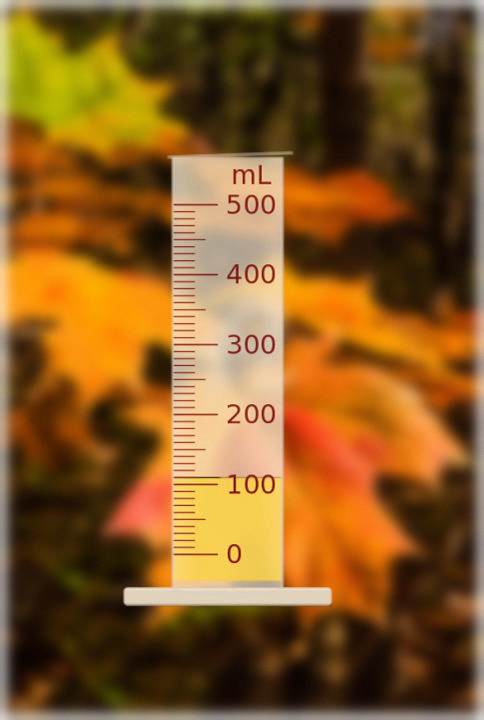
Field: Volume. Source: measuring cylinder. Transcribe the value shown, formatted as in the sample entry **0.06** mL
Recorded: **110** mL
